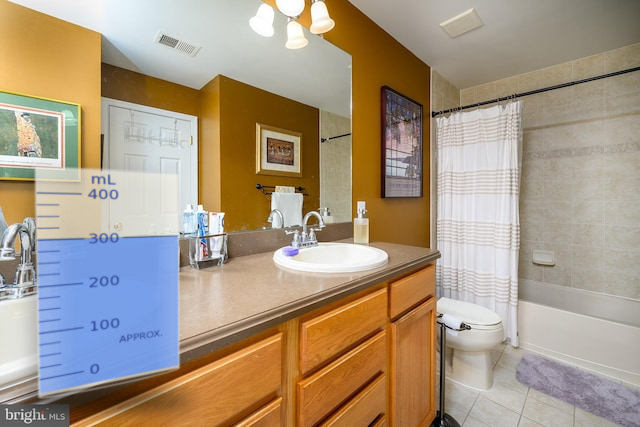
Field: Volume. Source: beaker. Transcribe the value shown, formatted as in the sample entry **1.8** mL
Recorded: **300** mL
